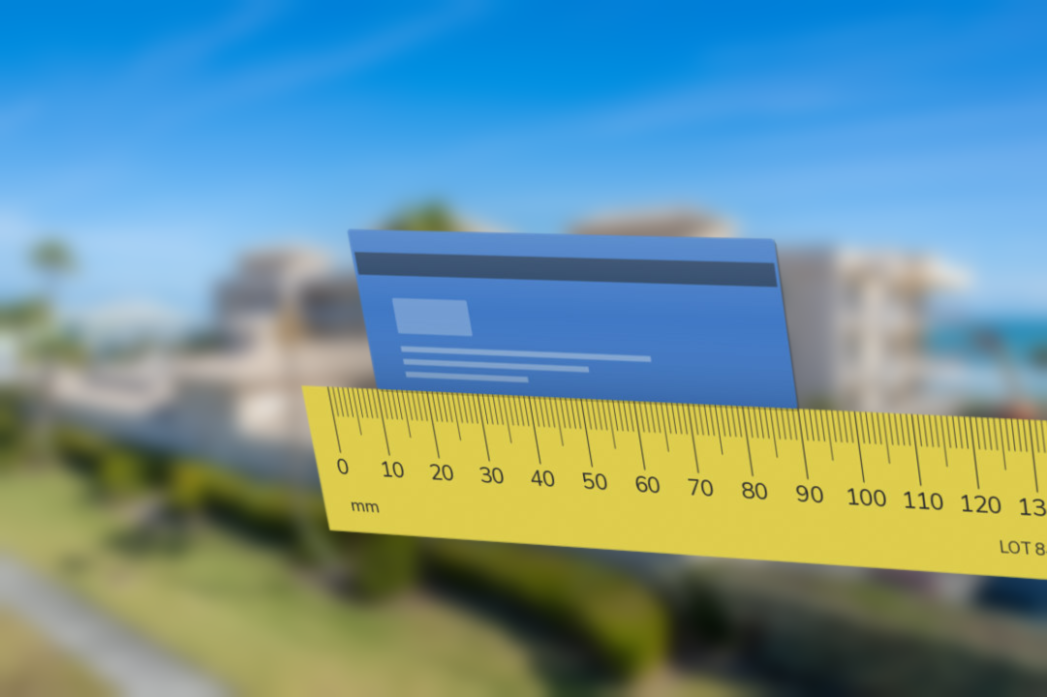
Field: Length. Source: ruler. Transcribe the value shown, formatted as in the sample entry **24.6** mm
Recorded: **80** mm
